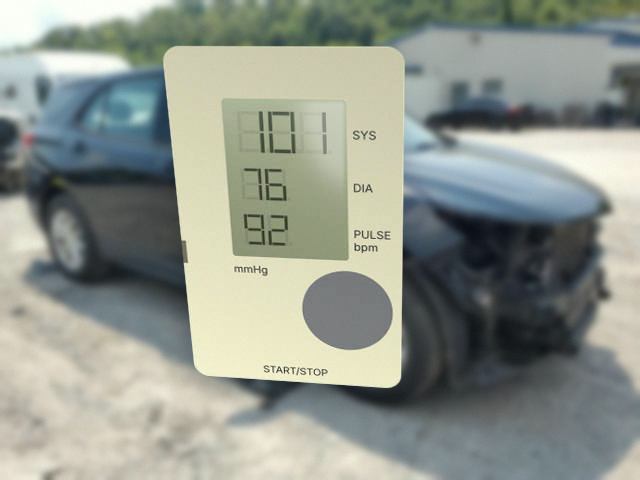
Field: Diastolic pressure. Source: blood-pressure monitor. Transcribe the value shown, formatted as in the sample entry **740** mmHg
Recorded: **76** mmHg
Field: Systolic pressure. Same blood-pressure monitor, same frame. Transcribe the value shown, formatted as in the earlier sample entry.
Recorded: **101** mmHg
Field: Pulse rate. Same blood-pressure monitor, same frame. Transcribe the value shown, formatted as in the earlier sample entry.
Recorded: **92** bpm
